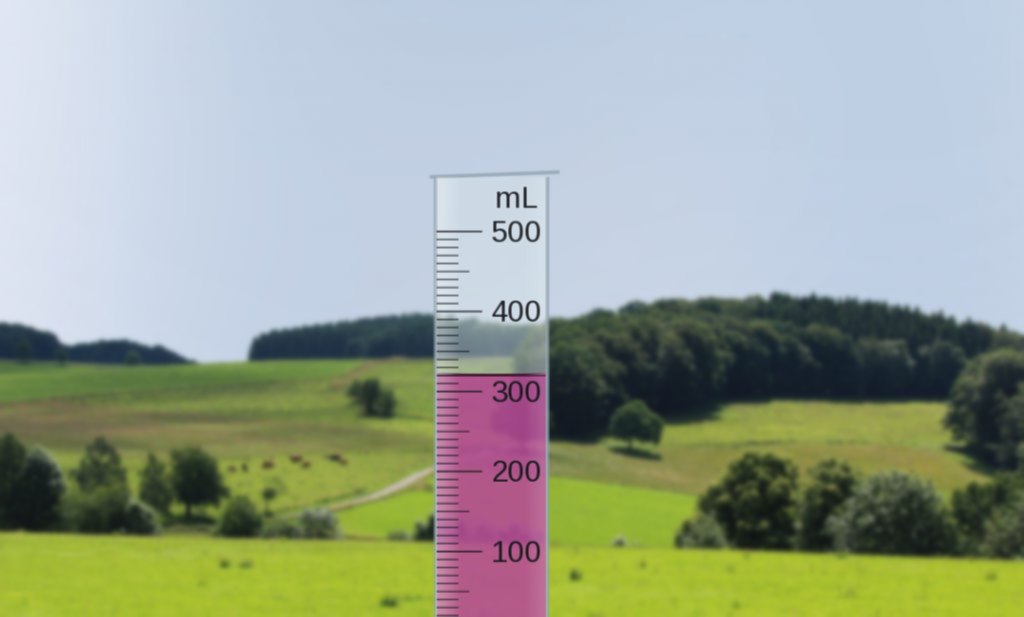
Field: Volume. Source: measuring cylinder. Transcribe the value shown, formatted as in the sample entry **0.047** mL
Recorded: **320** mL
